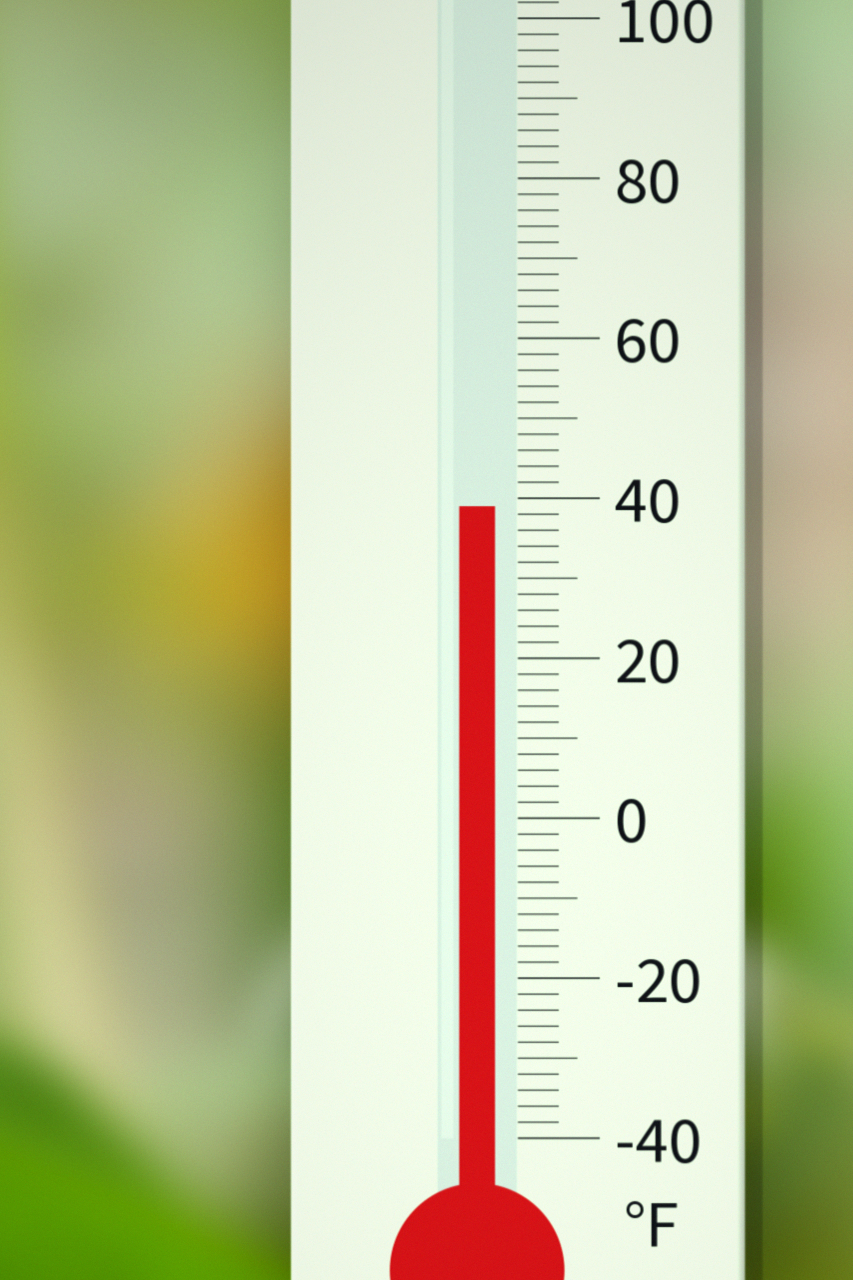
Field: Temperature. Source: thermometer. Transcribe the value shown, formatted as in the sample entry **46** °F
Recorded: **39** °F
